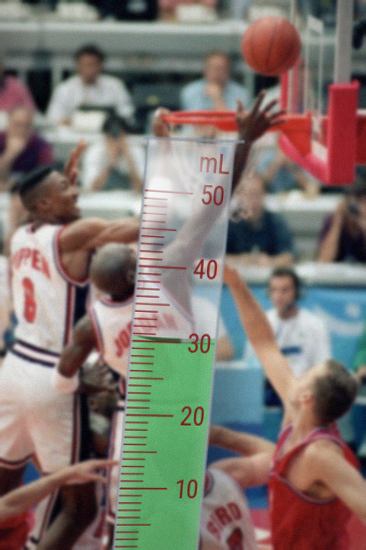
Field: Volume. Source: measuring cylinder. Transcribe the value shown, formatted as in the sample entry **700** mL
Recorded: **30** mL
